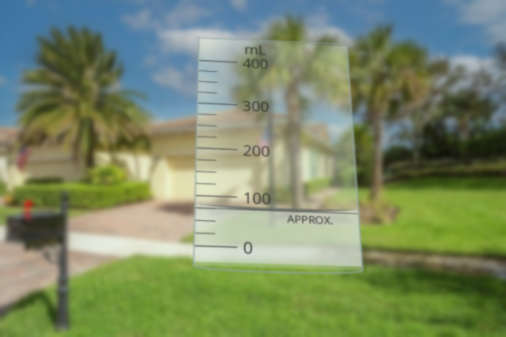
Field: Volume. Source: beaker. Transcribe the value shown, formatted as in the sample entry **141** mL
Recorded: **75** mL
